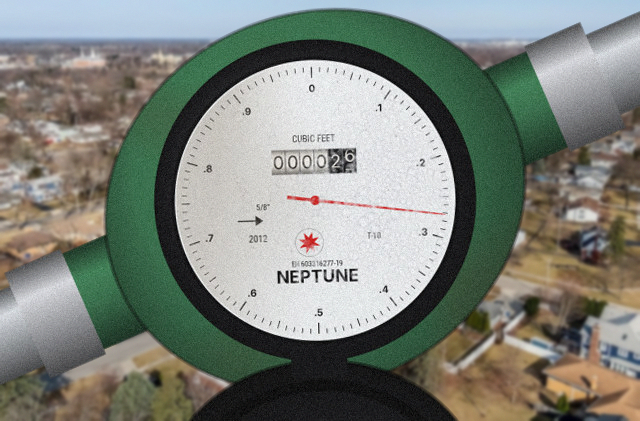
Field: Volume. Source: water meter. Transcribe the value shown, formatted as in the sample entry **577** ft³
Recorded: **26.27** ft³
